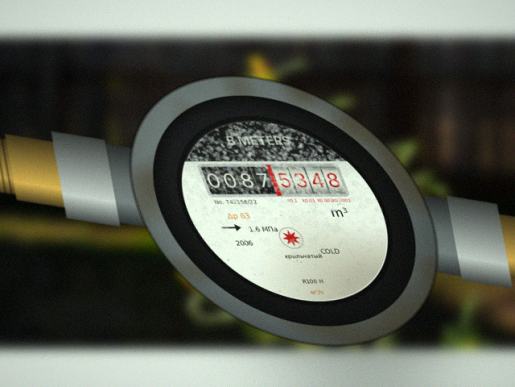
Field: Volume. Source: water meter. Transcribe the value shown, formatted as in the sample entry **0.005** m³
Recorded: **87.5348** m³
